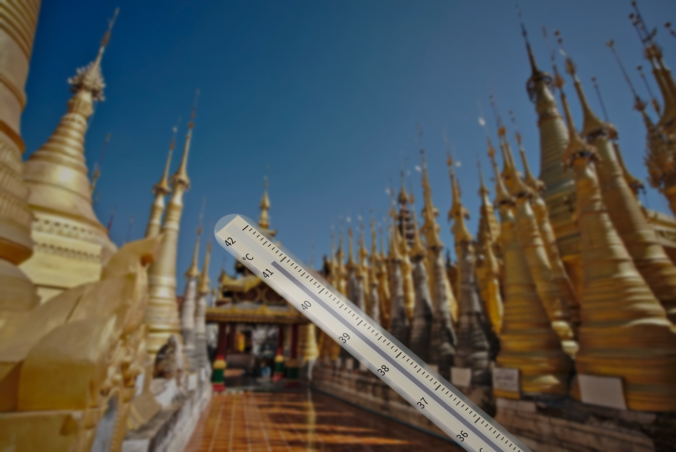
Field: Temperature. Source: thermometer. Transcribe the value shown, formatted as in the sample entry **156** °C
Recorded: **41.1** °C
